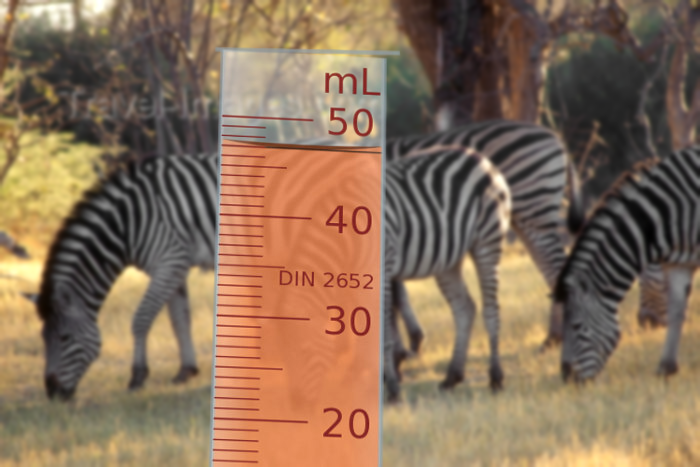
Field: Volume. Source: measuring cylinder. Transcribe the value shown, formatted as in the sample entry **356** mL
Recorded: **47** mL
